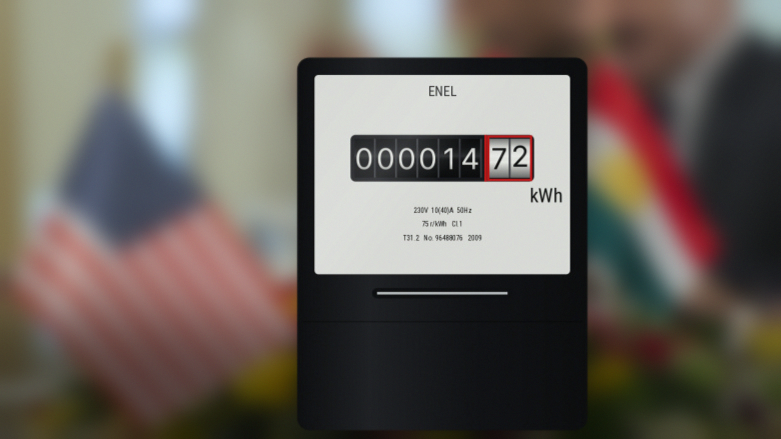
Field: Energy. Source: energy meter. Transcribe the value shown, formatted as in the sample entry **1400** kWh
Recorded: **14.72** kWh
